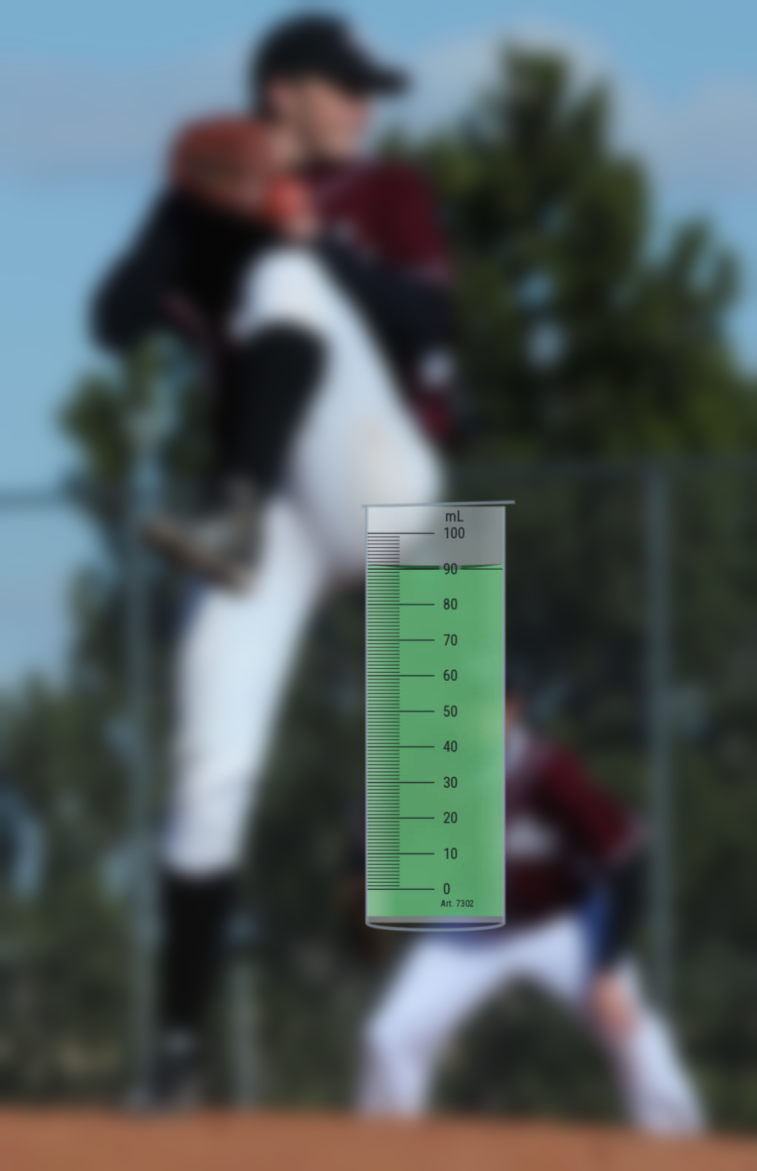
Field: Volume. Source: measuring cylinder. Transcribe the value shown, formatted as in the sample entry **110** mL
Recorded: **90** mL
